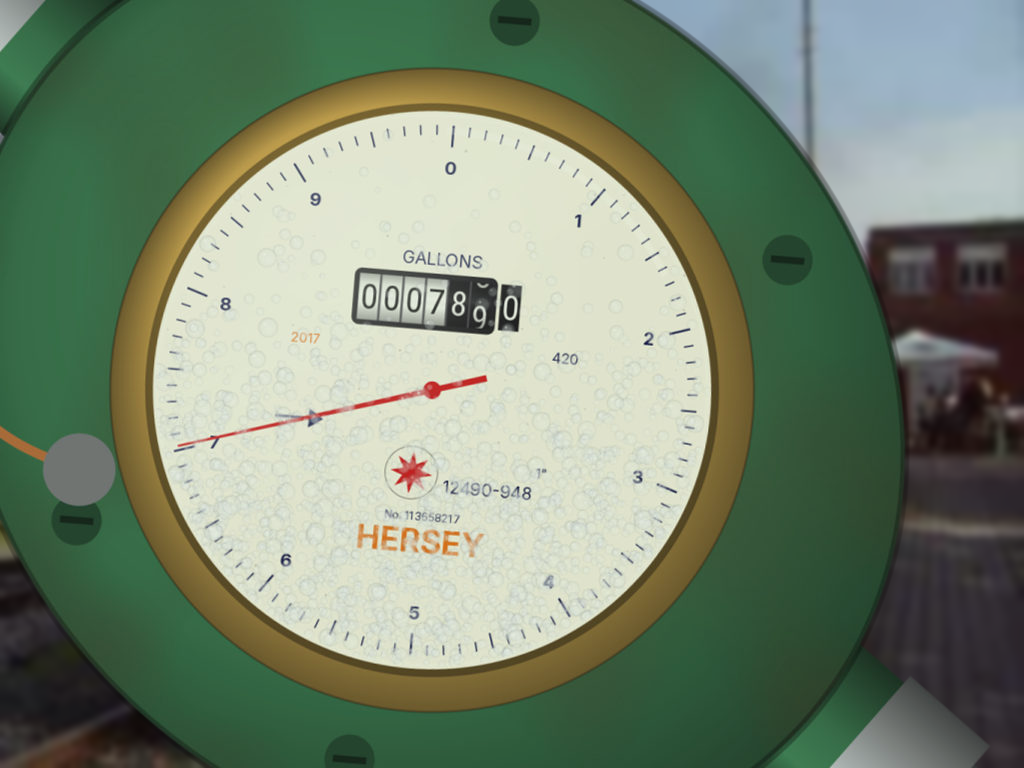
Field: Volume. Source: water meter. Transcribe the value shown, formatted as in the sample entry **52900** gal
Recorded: **7887.0** gal
